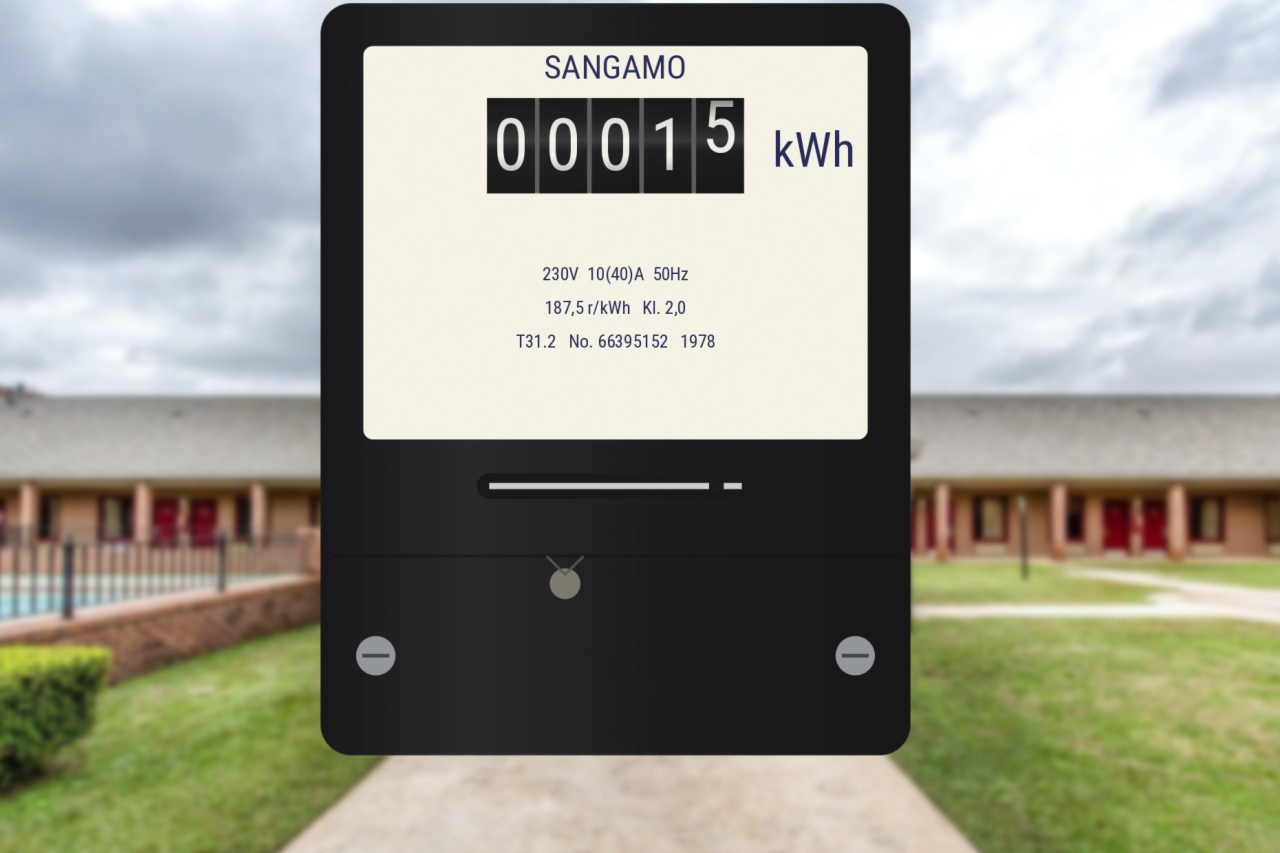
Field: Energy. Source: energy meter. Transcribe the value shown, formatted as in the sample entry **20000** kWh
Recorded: **15** kWh
